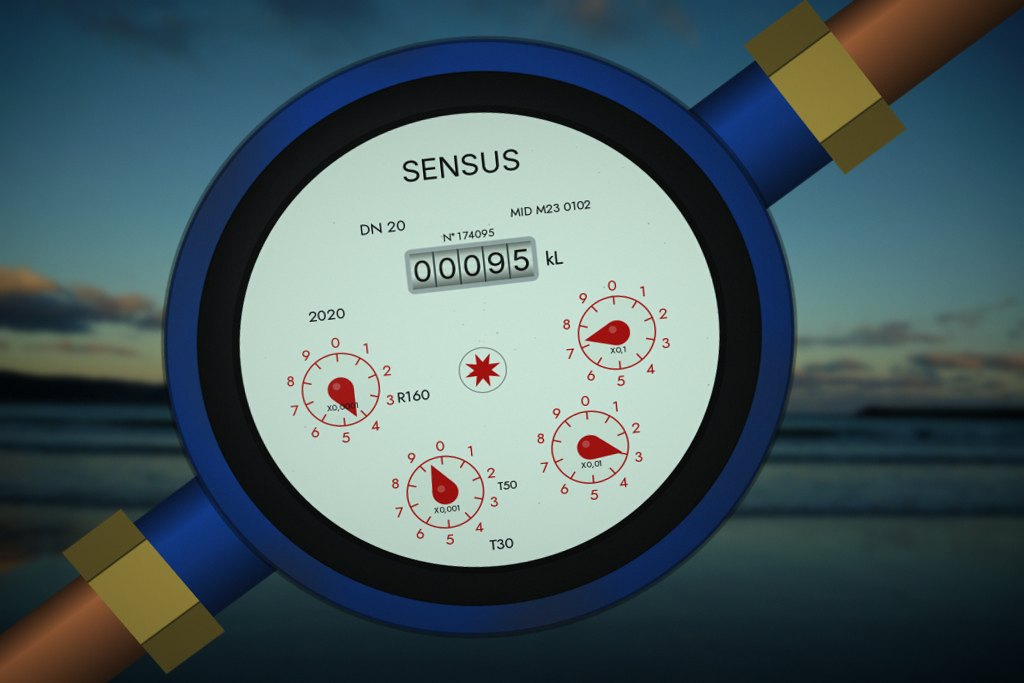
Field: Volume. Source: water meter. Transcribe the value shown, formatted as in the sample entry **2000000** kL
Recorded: **95.7294** kL
